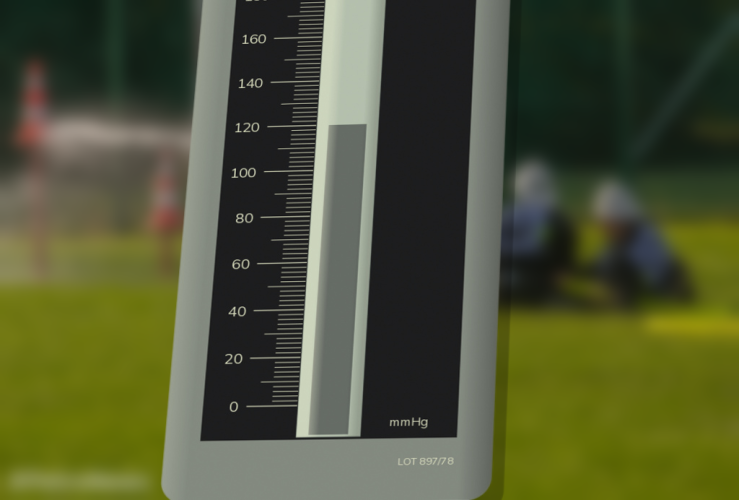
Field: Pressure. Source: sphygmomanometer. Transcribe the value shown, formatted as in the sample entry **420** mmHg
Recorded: **120** mmHg
